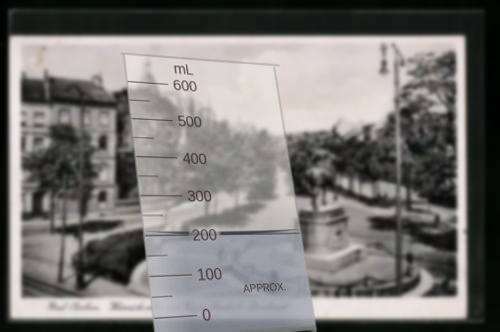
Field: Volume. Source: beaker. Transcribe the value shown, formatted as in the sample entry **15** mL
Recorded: **200** mL
